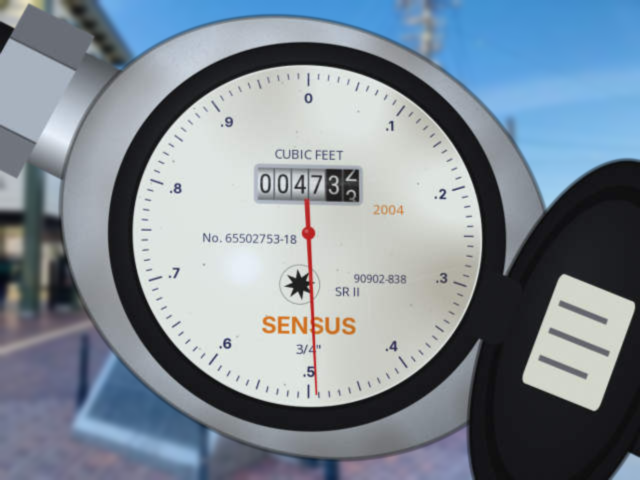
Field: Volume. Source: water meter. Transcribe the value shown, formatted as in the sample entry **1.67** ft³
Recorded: **4732.49** ft³
